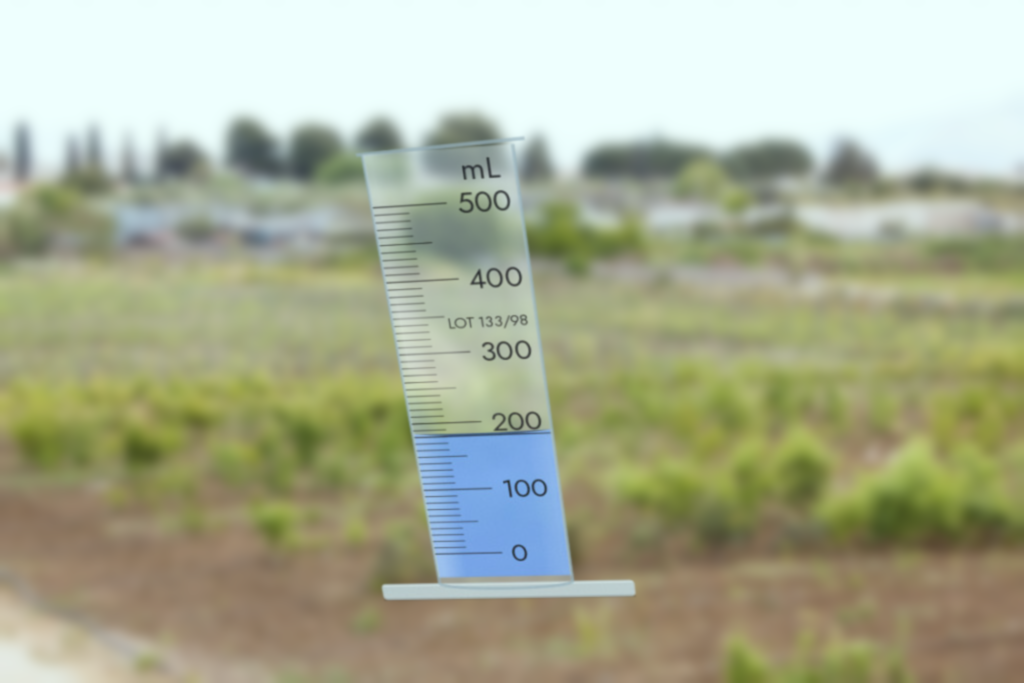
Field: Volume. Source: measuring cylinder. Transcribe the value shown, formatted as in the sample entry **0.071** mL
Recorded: **180** mL
